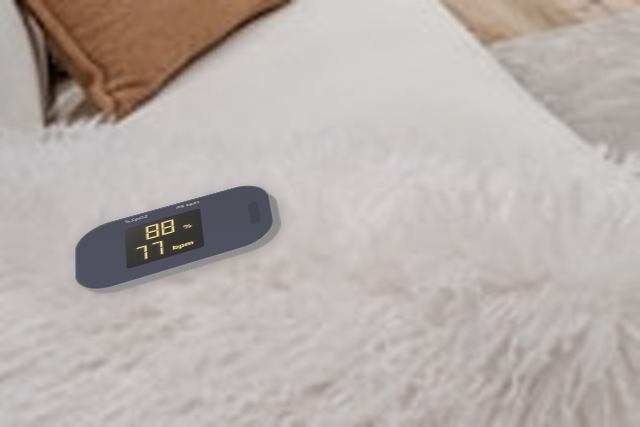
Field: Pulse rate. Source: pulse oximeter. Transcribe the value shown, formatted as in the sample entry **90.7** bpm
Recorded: **77** bpm
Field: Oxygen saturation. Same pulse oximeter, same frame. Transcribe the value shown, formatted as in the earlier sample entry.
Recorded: **88** %
